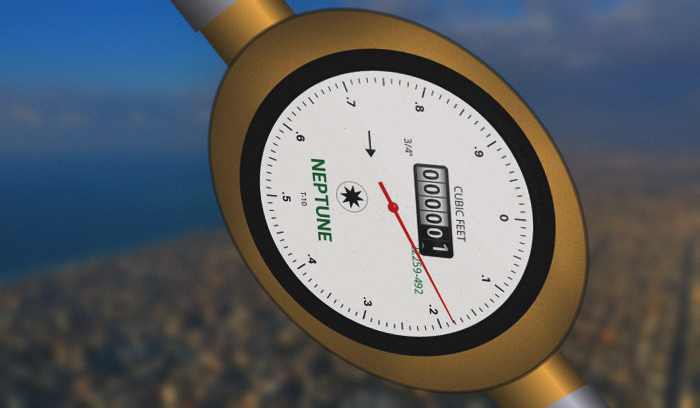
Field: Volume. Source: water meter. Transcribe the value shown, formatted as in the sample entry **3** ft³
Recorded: **1.18** ft³
